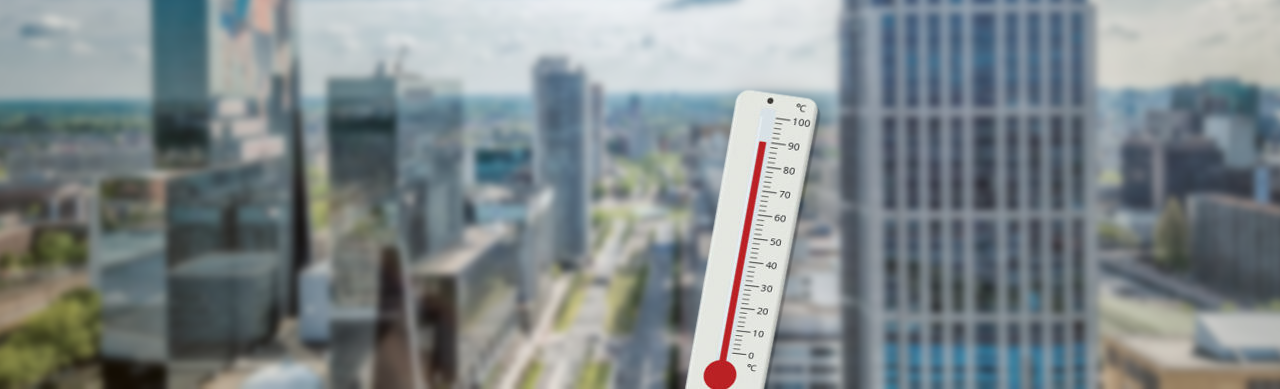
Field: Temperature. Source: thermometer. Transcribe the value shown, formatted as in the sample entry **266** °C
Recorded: **90** °C
